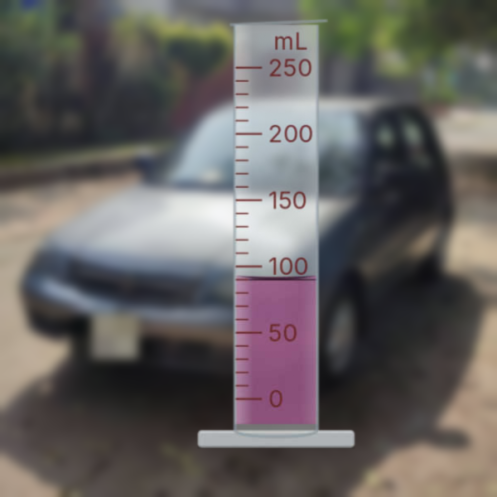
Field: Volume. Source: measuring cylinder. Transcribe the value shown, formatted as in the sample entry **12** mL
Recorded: **90** mL
